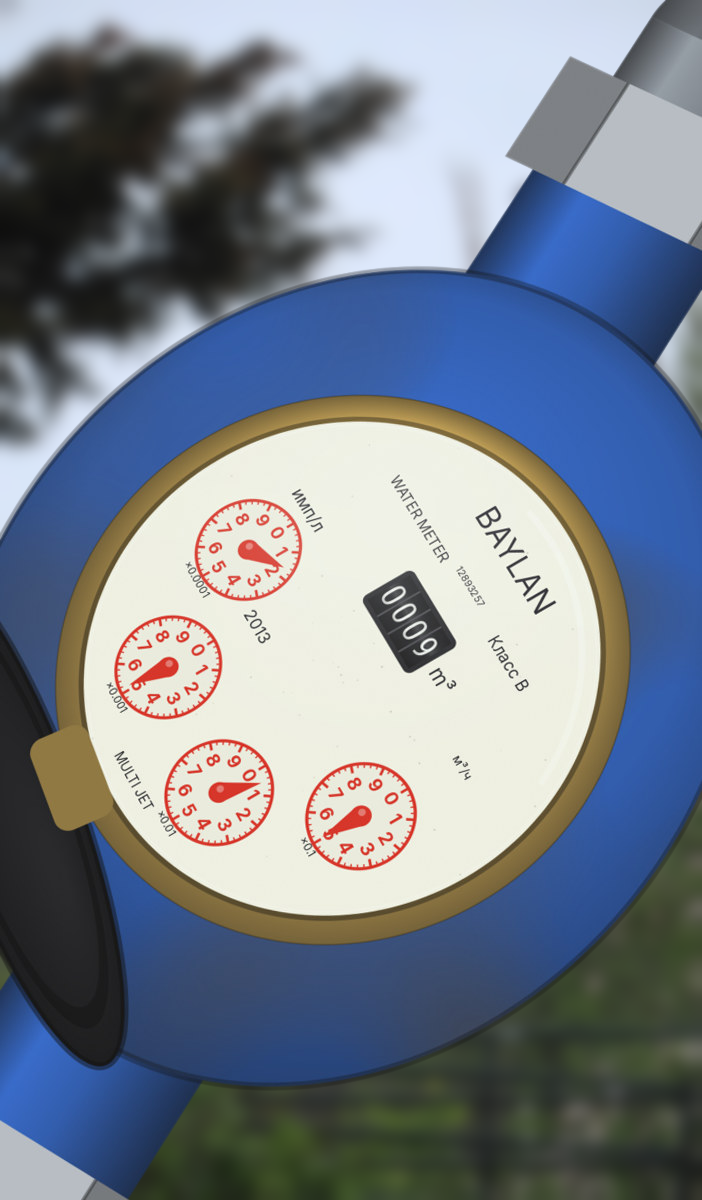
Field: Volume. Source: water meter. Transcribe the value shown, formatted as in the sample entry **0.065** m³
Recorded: **9.5051** m³
